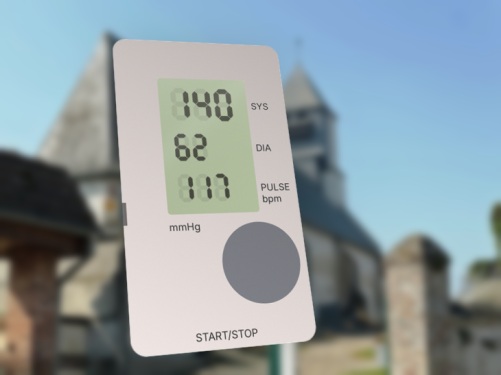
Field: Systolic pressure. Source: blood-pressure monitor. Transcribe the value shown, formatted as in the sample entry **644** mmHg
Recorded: **140** mmHg
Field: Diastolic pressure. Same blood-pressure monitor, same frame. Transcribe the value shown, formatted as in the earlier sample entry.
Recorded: **62** mmHg
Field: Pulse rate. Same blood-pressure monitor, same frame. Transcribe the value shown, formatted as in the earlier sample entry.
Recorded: **117** bpm
